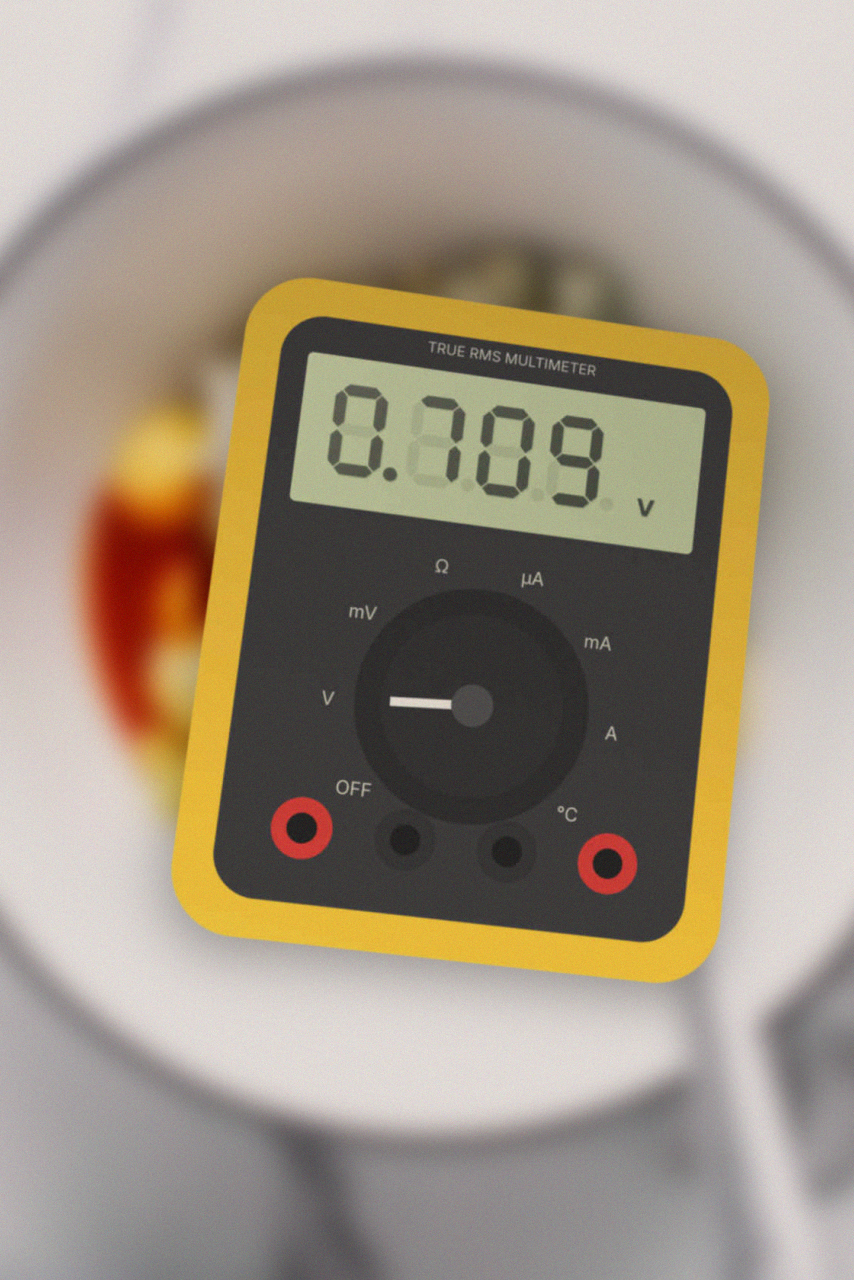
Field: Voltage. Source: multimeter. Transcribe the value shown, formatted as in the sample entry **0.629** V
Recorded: **0.709** V
